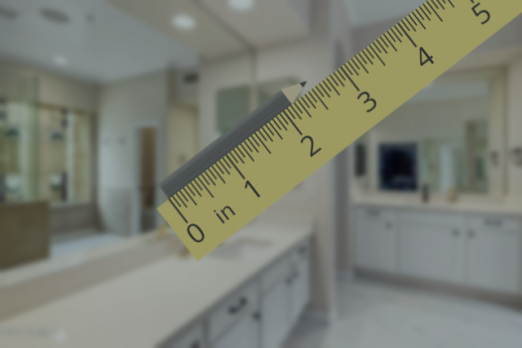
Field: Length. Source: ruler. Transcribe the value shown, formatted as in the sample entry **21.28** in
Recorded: **2.5** in
